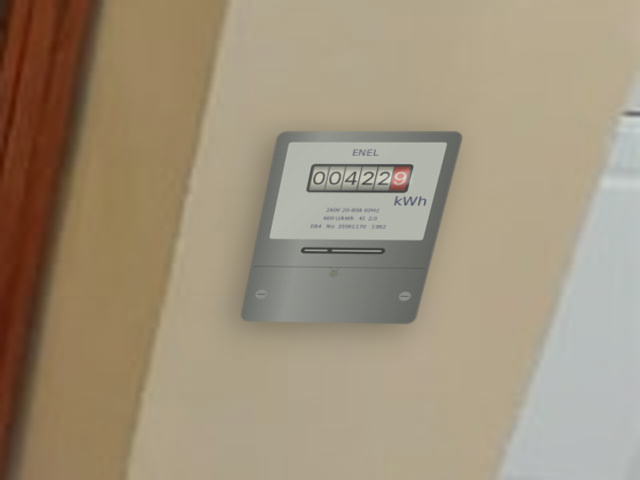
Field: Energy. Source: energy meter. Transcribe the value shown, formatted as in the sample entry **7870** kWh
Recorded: **422.9** kWh
